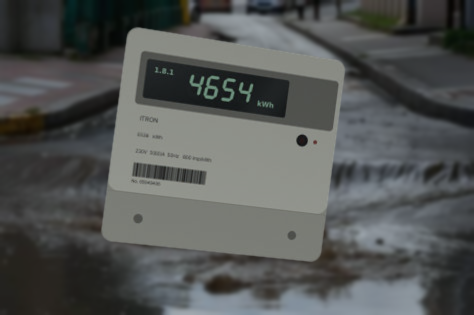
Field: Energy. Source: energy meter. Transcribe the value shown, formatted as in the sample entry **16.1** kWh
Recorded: **4654** kWh
